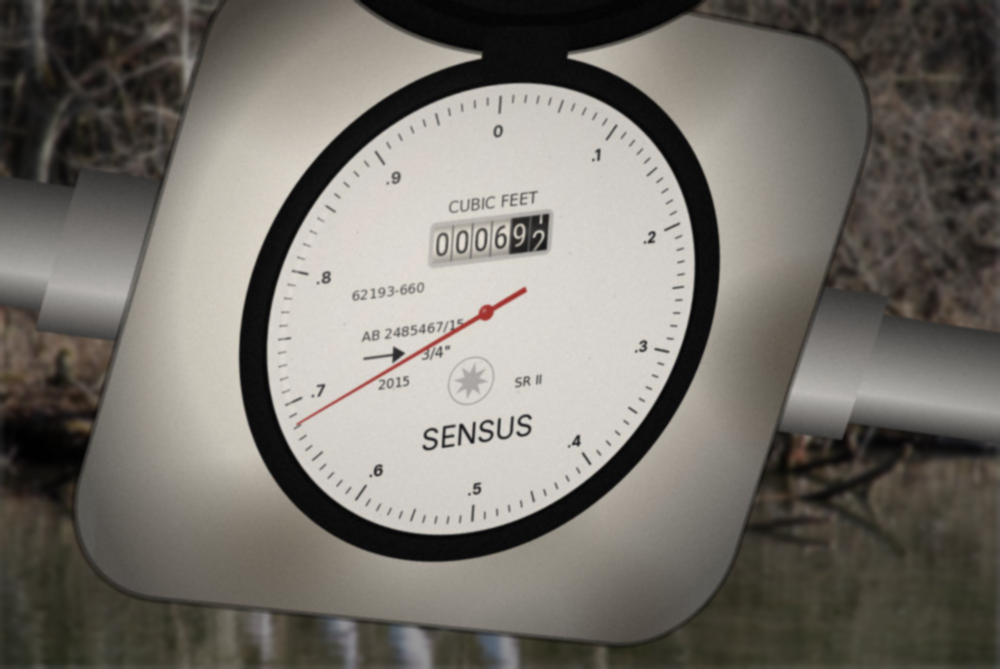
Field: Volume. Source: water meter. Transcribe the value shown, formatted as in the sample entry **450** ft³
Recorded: **691.68** ft³
